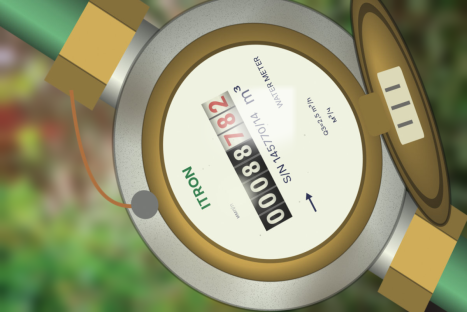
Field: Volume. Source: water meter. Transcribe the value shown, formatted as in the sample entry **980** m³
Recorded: **88.782** m³
